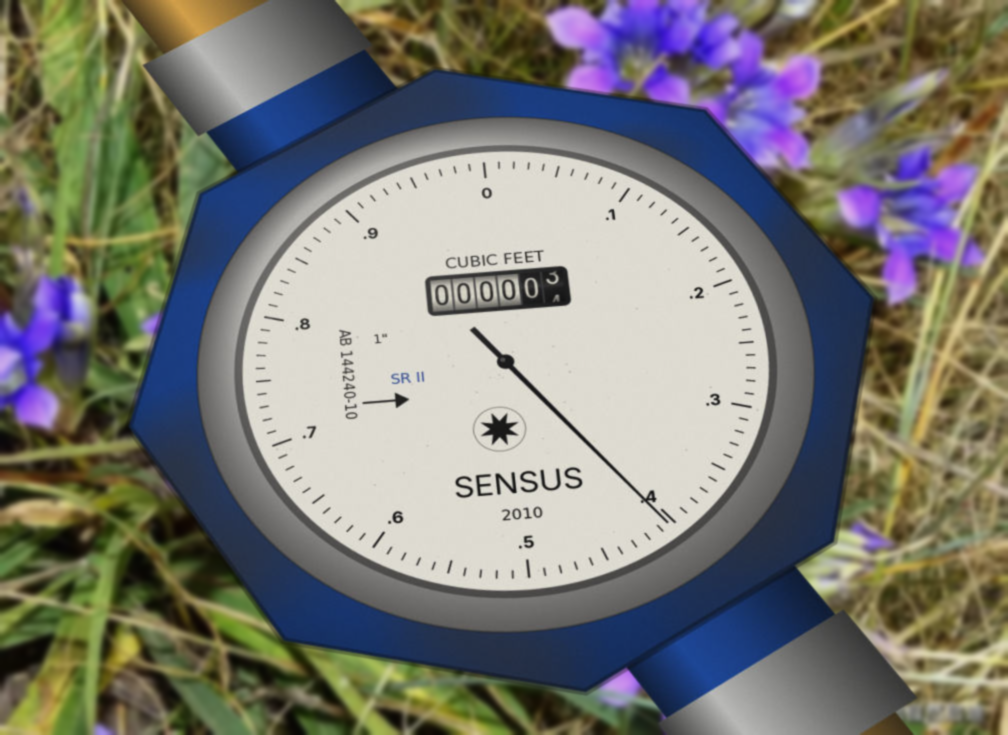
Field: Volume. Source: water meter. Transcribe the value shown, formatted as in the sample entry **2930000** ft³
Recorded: **3.40** ft³
